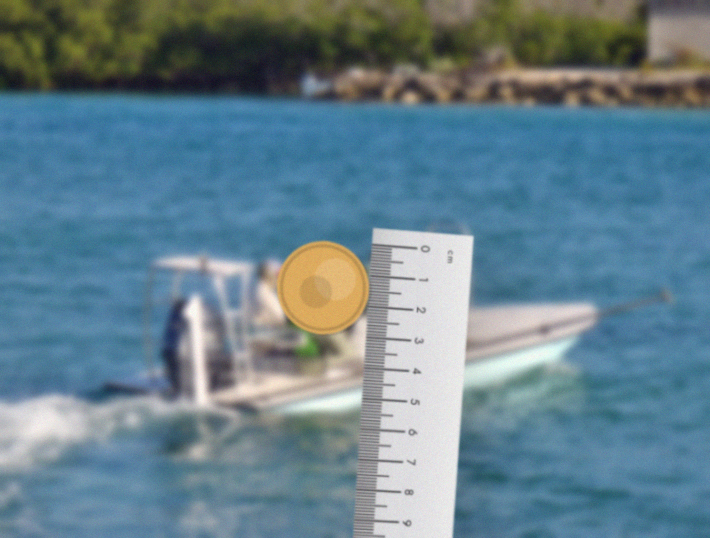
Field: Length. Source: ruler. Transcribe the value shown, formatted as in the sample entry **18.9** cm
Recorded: **3** cm
